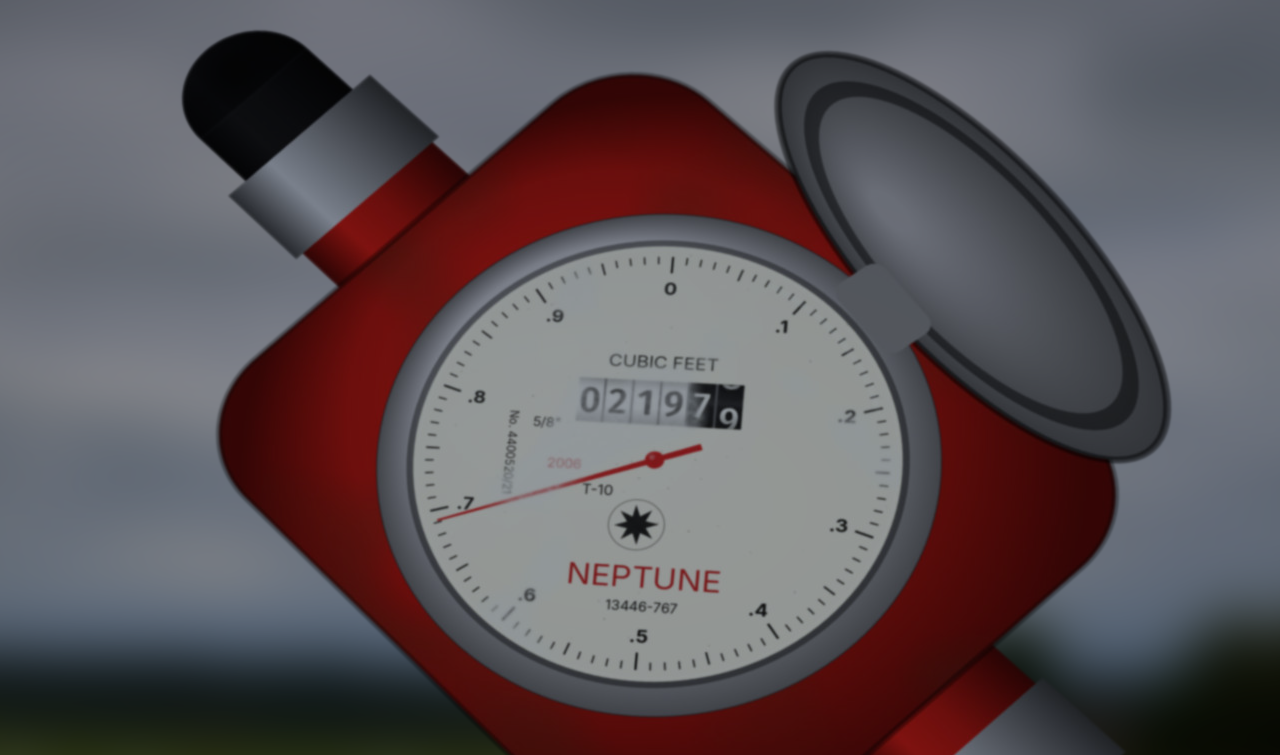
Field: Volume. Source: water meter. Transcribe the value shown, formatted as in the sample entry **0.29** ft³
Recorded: **21978.69** ft³
